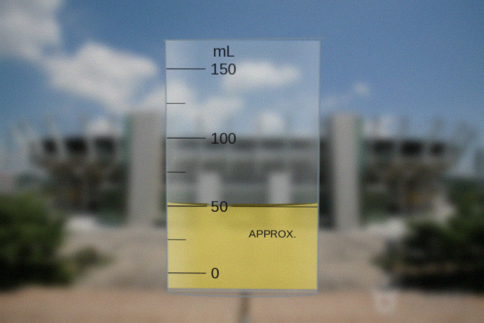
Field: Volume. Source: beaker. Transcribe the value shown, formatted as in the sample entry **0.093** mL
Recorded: **50** mL
